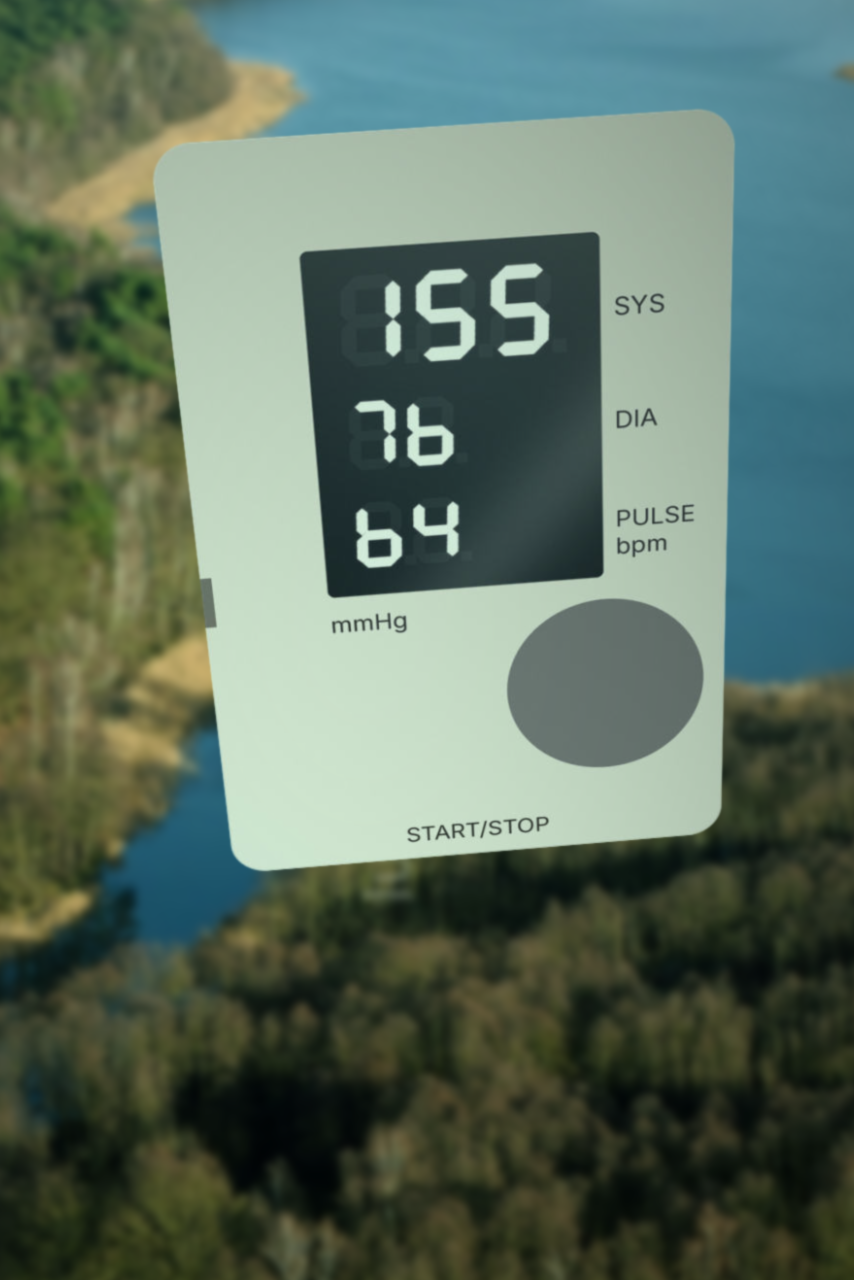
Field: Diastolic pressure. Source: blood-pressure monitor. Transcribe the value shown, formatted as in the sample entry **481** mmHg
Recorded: **76** mmHg
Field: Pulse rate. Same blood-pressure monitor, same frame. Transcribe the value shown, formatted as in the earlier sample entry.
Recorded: **64** bpm
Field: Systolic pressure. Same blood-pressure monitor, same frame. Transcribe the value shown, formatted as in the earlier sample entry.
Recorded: **155** mmHg
